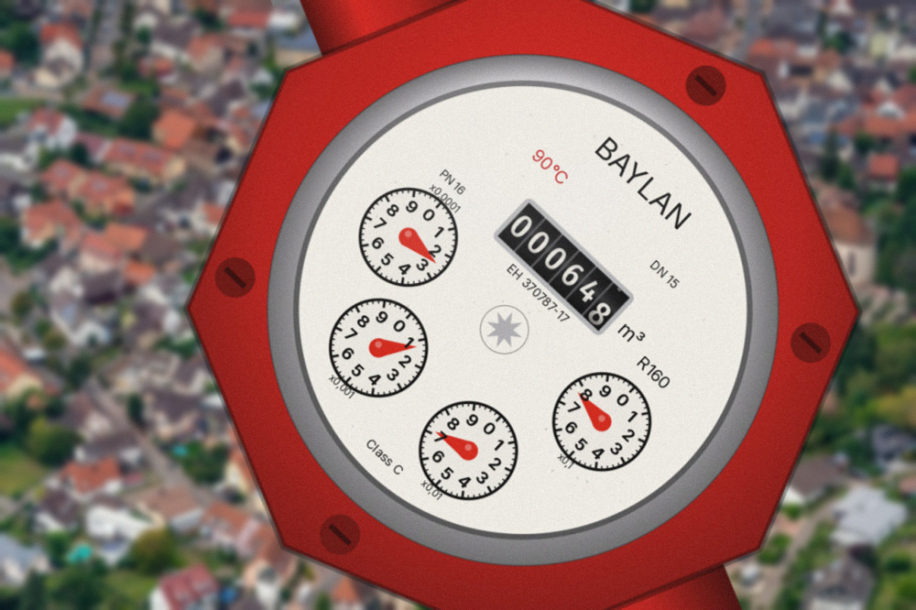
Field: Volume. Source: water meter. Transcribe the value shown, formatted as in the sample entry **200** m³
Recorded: **647.7712** m³
